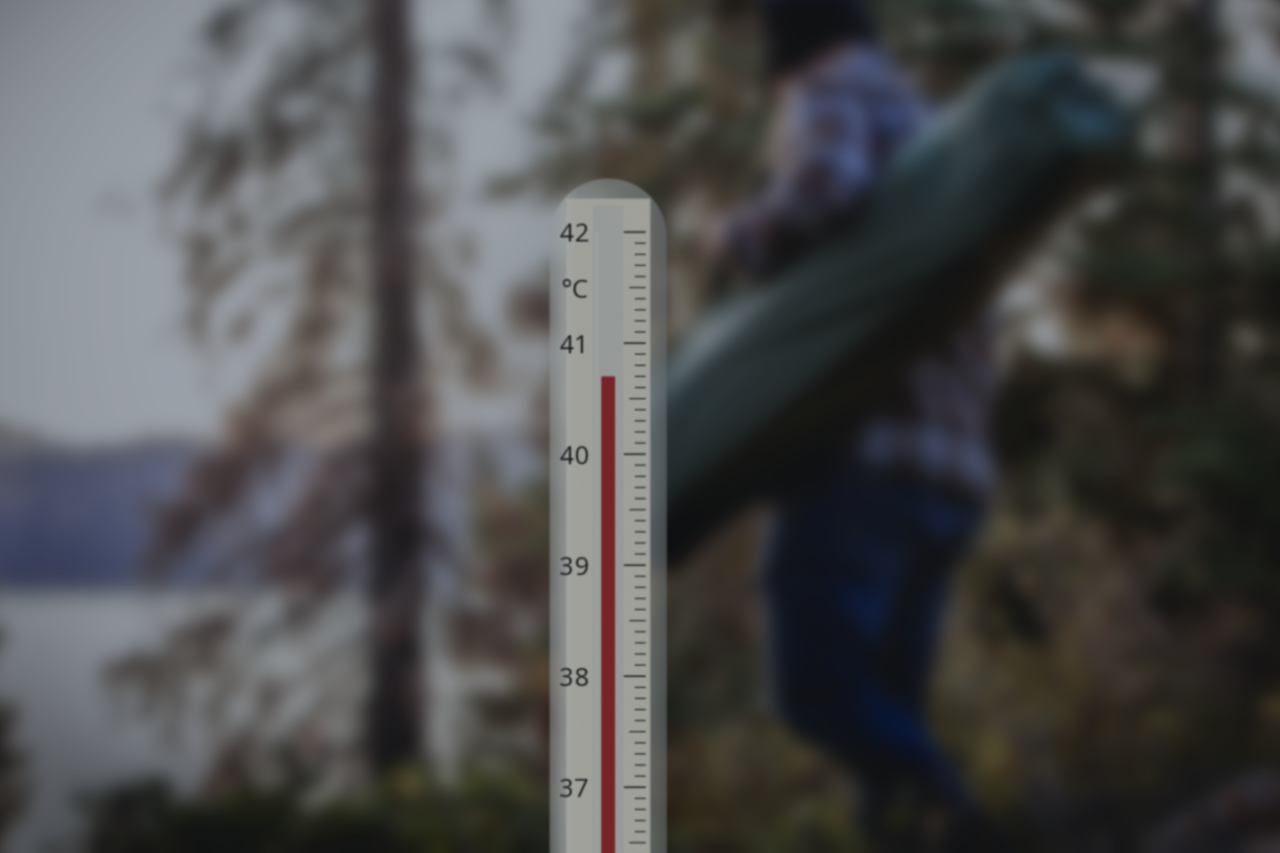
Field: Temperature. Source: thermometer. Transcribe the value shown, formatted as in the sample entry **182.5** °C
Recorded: **40.7** °C
